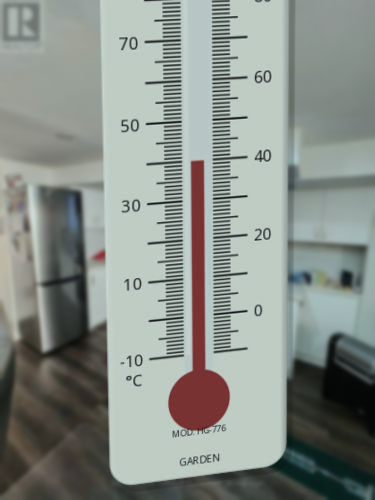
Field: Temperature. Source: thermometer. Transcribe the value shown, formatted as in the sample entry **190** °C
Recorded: **40** °C
